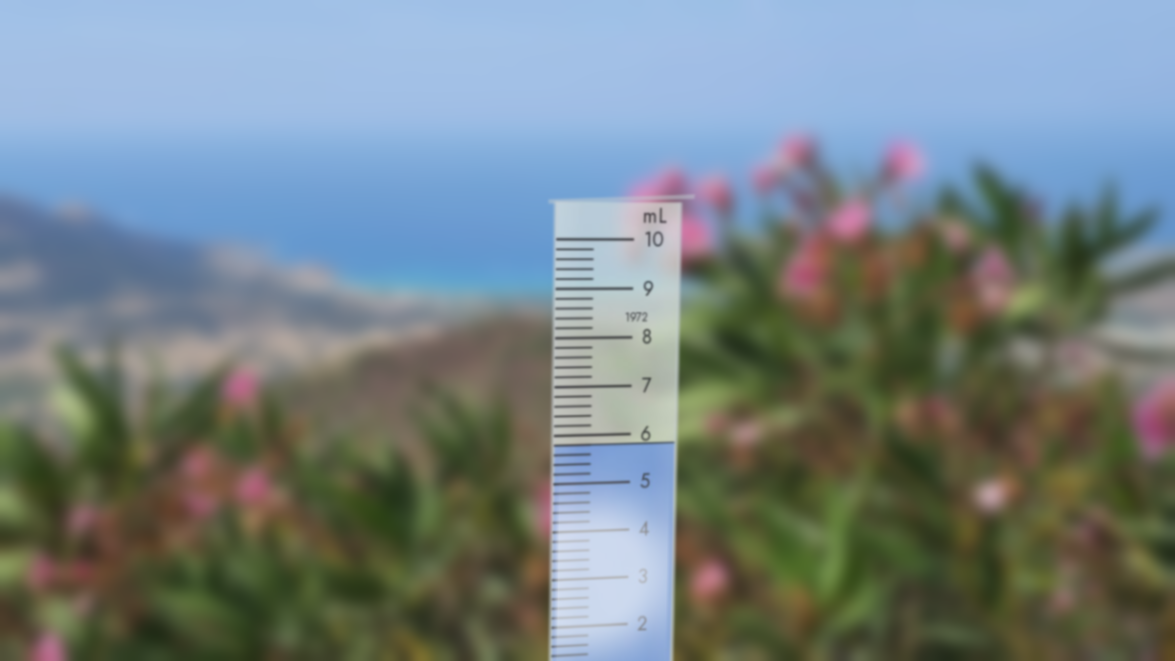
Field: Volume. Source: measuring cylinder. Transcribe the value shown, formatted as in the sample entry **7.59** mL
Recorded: **5.8** mL
